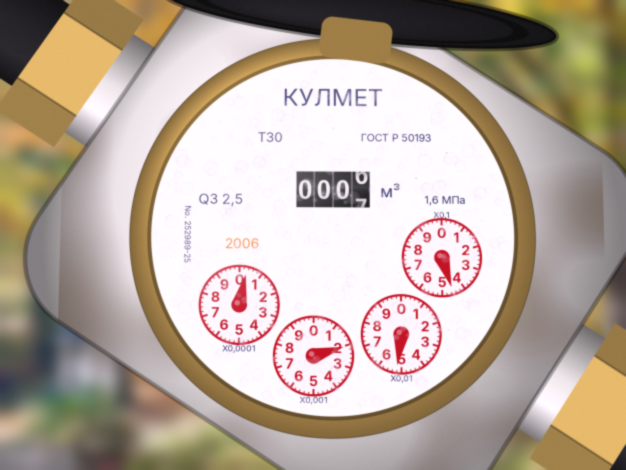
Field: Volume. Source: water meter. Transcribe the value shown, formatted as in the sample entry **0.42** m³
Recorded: **6.4520** m³
